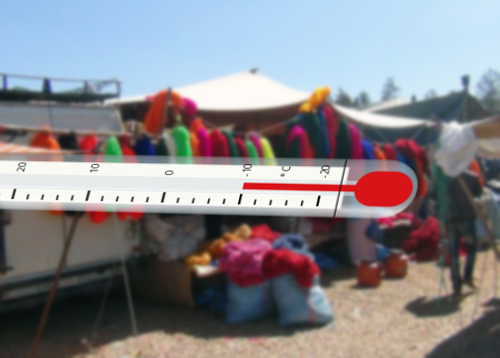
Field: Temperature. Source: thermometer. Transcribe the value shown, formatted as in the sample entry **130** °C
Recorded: **-10** °C
